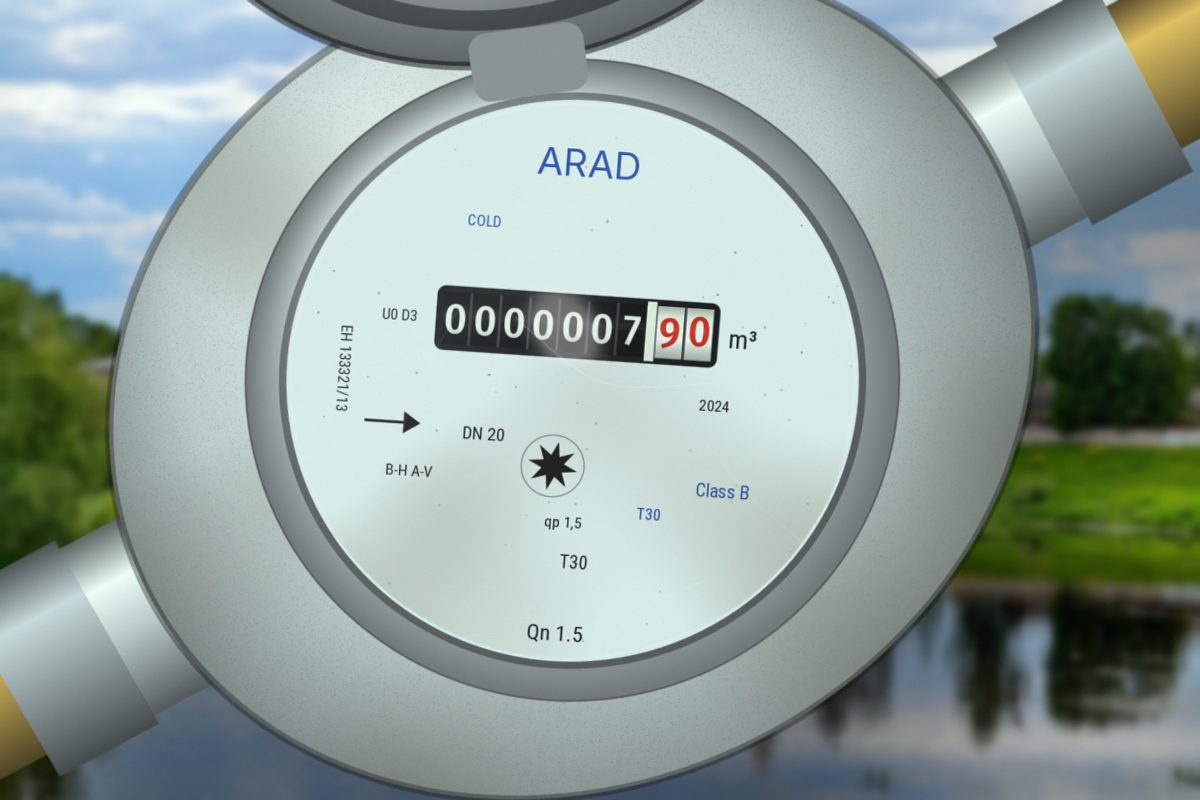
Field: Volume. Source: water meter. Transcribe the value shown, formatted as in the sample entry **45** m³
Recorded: **7.90** m³
